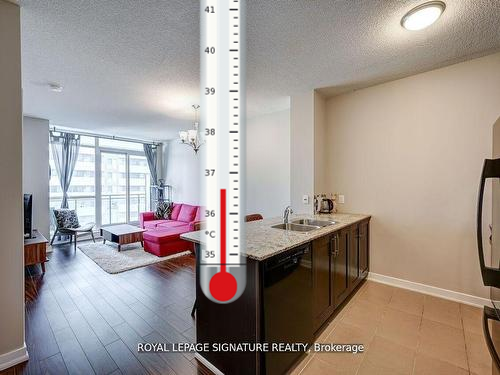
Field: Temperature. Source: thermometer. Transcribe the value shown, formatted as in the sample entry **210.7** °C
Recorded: **36.6** °C
